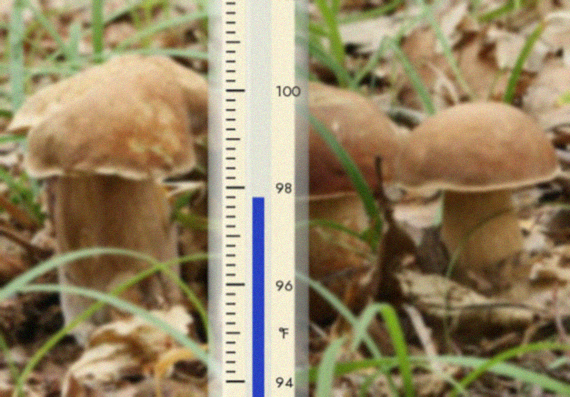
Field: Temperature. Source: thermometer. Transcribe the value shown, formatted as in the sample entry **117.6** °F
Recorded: **97.8** °F
